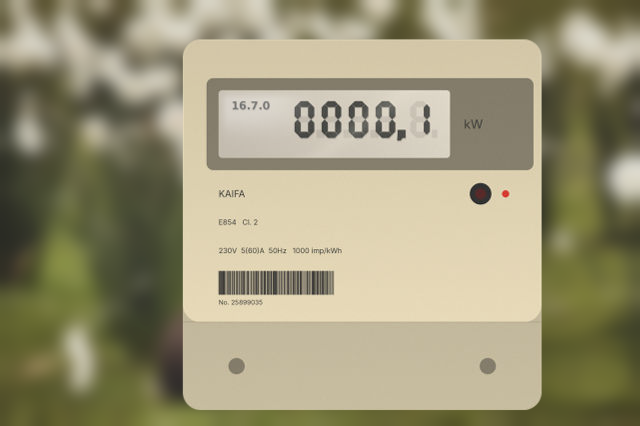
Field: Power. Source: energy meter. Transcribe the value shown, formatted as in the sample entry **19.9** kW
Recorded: **0.1** kW
